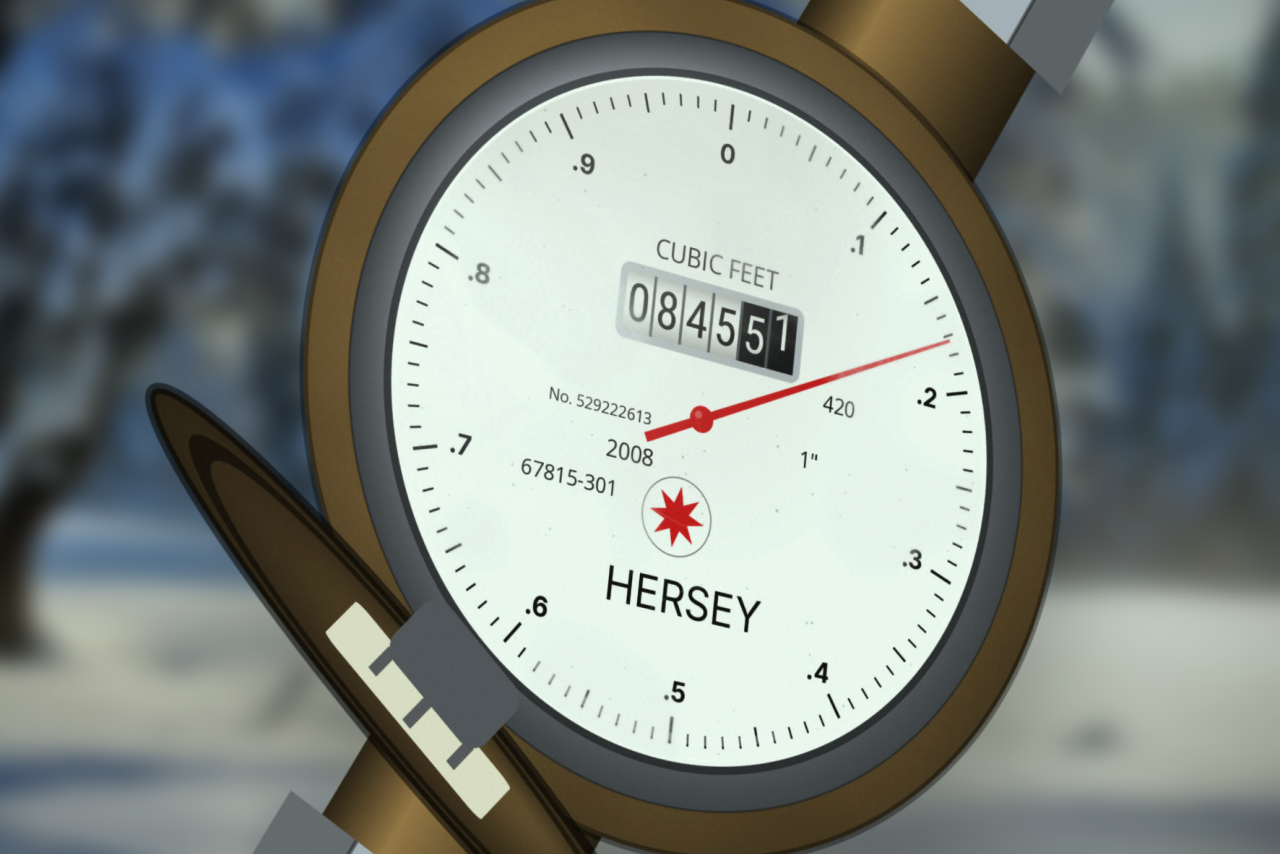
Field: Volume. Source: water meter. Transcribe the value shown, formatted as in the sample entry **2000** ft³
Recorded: **84551.17** ft³
